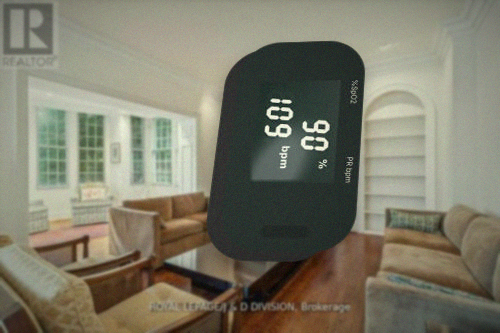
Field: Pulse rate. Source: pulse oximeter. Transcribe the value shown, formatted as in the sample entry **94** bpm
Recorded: **109** bpm
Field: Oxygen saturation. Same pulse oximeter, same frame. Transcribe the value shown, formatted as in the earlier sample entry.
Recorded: **90** %
